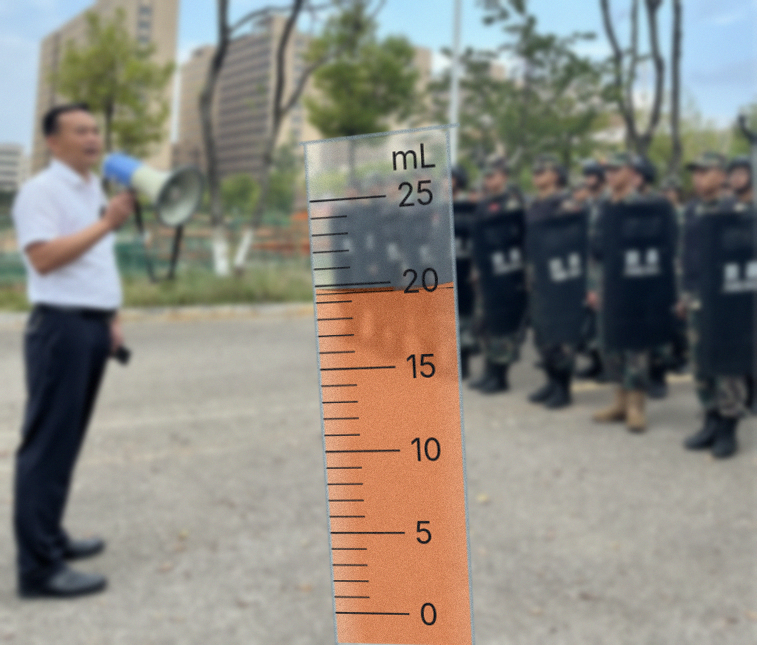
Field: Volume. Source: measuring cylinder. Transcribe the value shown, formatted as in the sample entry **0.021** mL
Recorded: **19.5** mL
